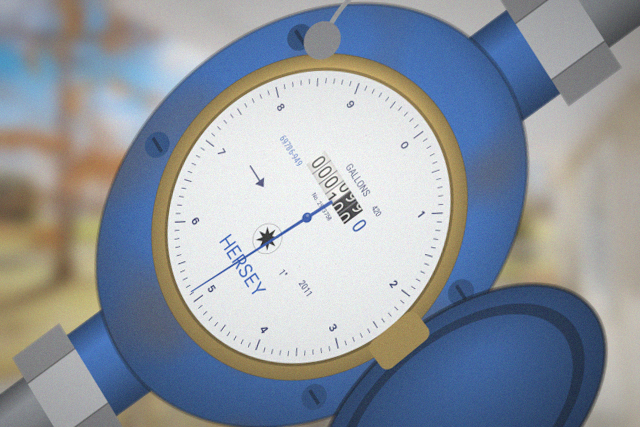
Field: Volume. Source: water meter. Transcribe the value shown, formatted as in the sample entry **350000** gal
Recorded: **995.1** gal
